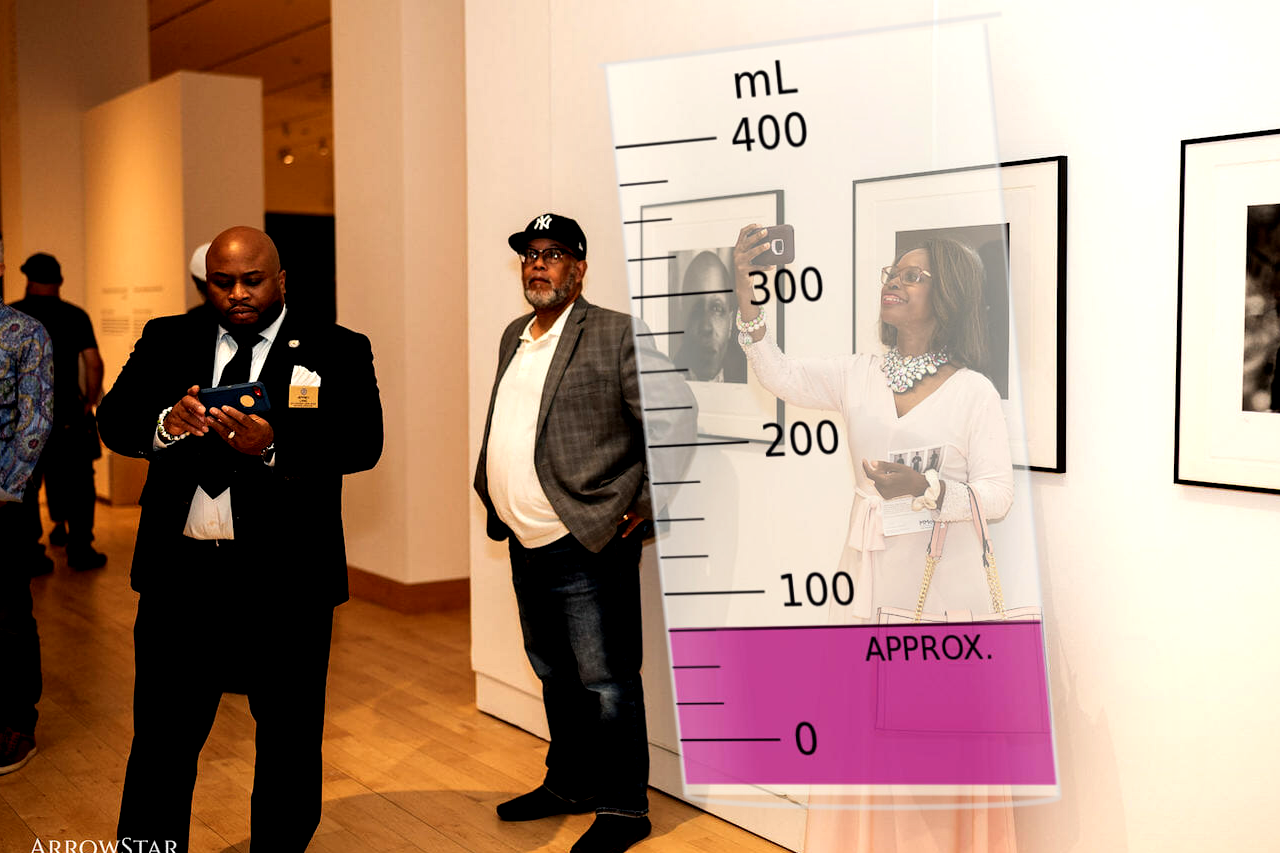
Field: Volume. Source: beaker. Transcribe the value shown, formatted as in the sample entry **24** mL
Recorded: **75** mL
